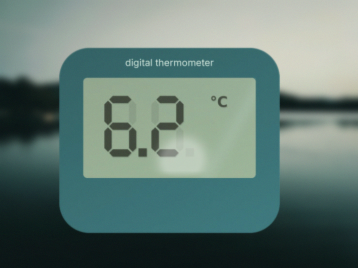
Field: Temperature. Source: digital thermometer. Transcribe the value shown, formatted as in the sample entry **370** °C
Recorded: **6.2** °C
